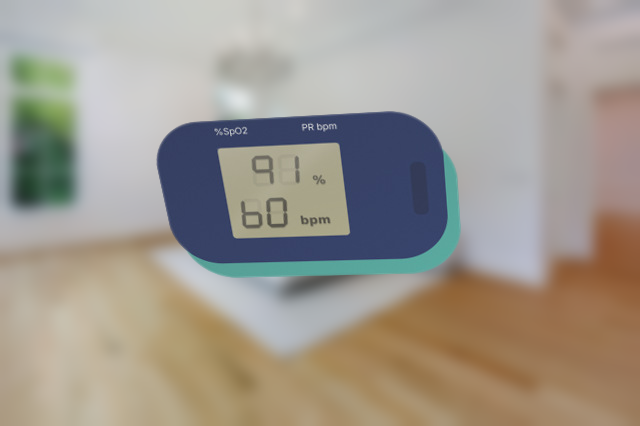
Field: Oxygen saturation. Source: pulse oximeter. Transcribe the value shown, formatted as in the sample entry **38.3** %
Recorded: **91** %
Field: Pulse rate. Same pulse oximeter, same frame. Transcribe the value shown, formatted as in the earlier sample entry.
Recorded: **60** bpm
